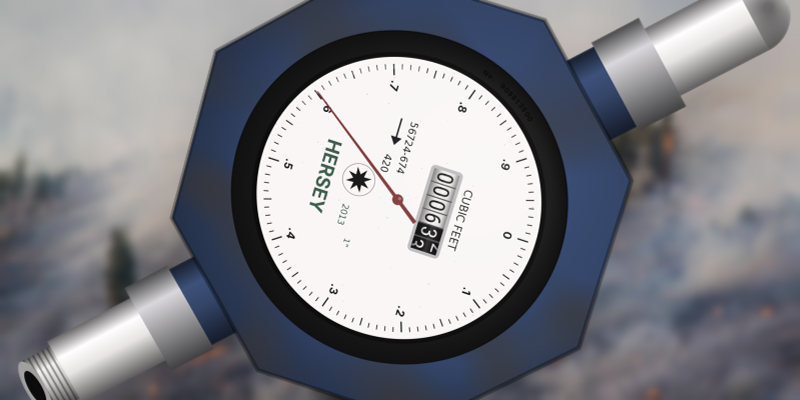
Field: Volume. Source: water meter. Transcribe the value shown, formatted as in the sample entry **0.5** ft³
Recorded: **632.60** ft³
